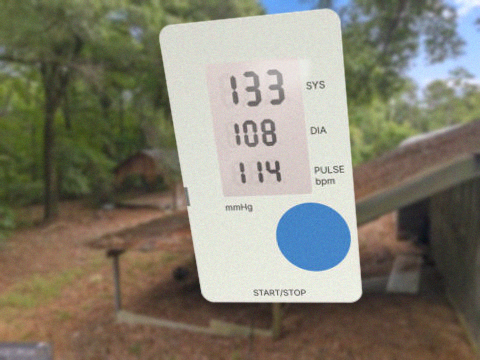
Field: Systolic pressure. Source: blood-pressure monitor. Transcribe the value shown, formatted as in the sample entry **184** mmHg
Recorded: **133** mmHg
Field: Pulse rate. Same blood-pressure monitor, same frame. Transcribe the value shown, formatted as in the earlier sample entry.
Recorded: **114** bpm
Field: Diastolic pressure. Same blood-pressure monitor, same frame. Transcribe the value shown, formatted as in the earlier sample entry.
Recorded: **108** mmHg
